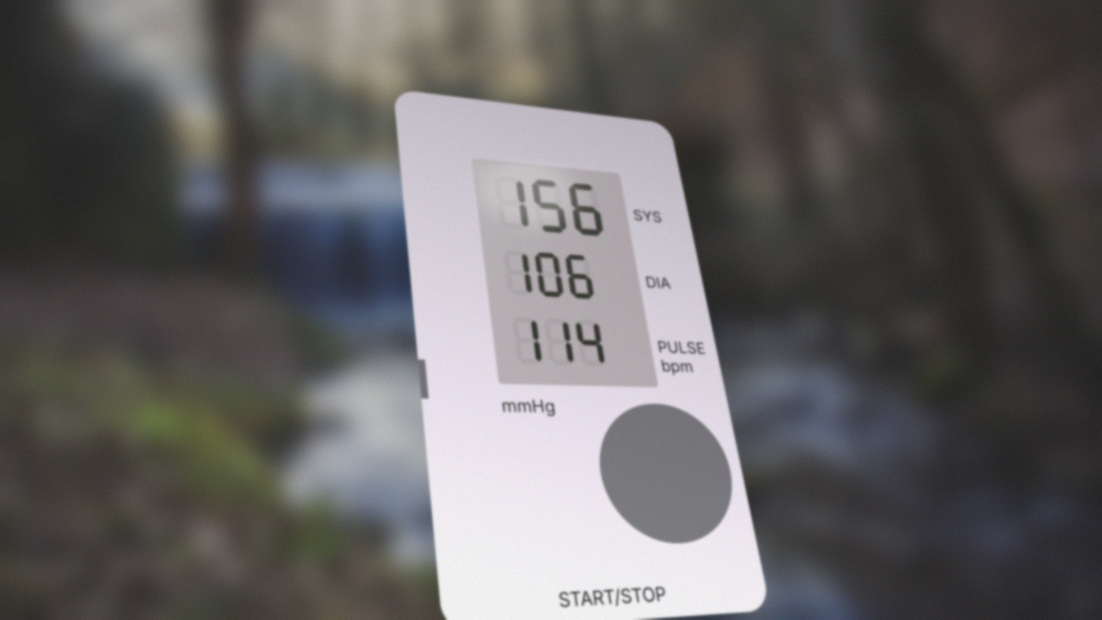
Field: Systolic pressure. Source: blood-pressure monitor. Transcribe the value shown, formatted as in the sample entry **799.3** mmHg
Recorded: **156** mmHg
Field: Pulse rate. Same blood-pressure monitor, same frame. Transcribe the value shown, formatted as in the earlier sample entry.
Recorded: **114** bpm
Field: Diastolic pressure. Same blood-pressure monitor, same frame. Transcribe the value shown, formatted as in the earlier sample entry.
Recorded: **106** mmHg
